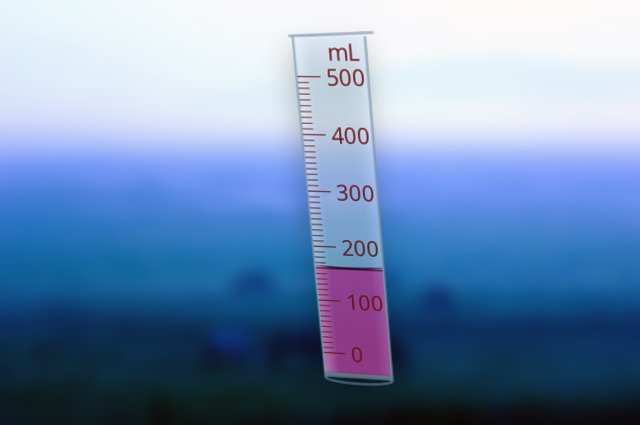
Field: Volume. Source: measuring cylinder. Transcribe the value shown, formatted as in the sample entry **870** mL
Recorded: **160** mL
